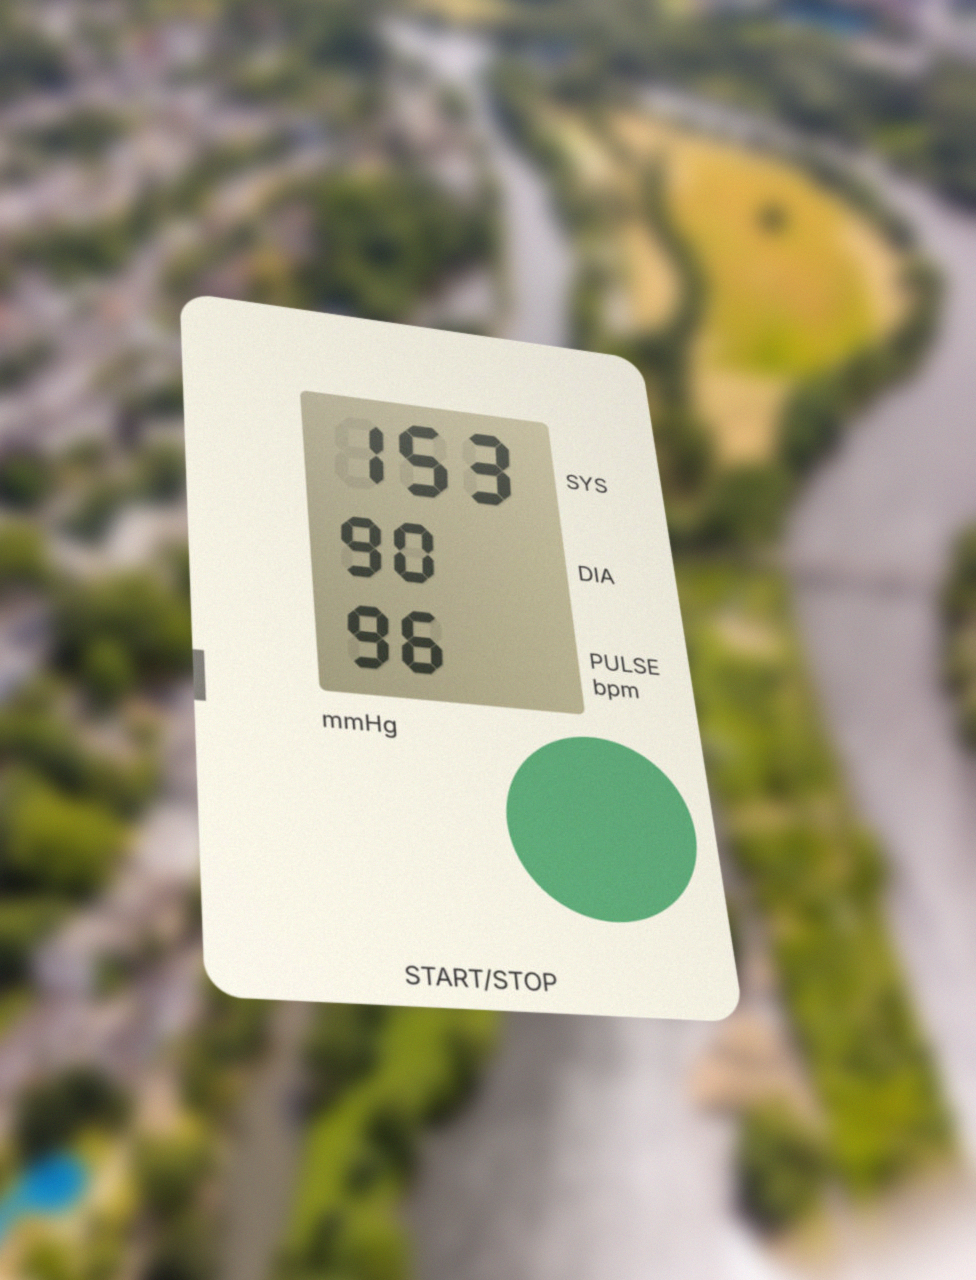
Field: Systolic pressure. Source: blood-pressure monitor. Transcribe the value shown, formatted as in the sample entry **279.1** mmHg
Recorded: **153** mmHg
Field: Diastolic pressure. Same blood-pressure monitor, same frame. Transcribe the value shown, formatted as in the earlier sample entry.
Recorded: **90** mmHg
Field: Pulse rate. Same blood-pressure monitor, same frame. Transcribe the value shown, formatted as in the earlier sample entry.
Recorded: **96** bpm
